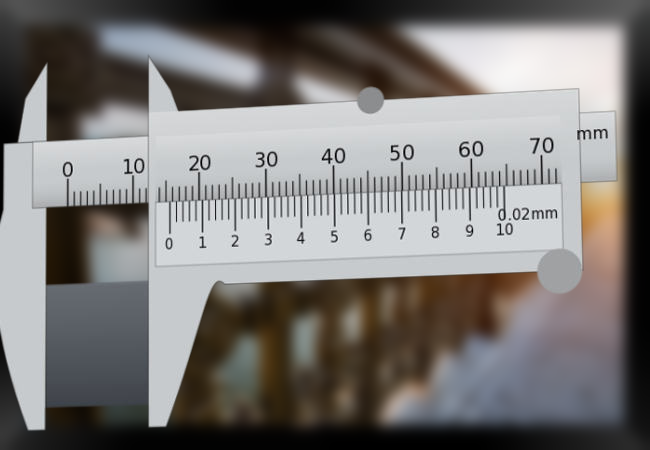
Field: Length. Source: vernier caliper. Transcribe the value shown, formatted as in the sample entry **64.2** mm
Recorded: **15.6** mm
